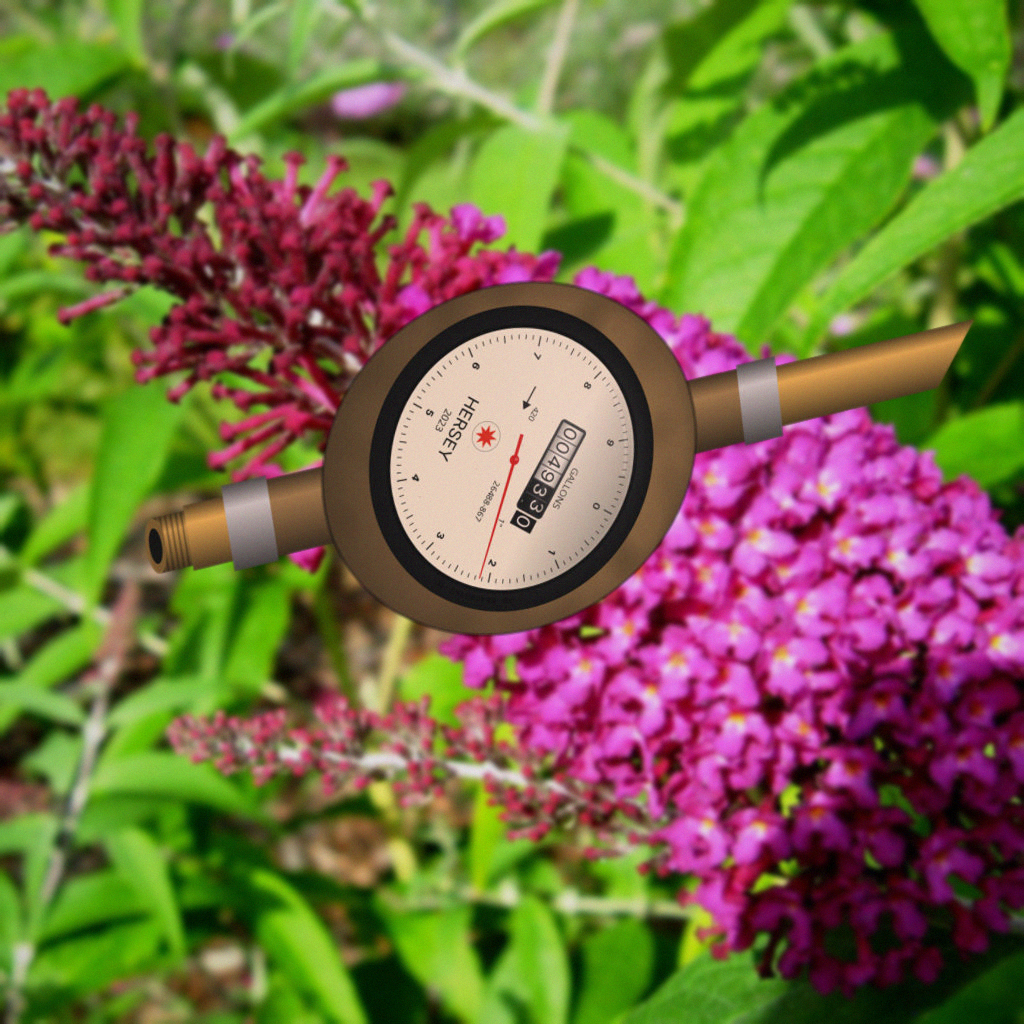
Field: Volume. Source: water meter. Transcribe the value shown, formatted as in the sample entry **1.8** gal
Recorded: **49332.1** gal
